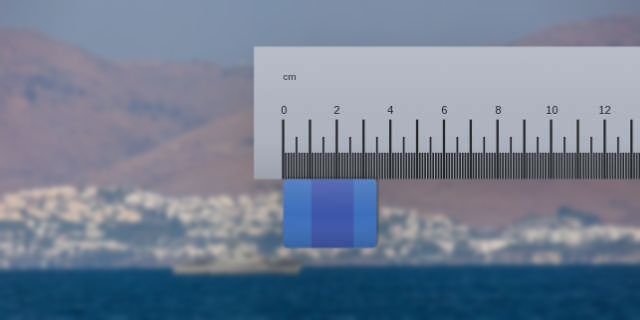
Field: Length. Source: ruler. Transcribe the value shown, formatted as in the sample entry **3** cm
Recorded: **3.5** cm
